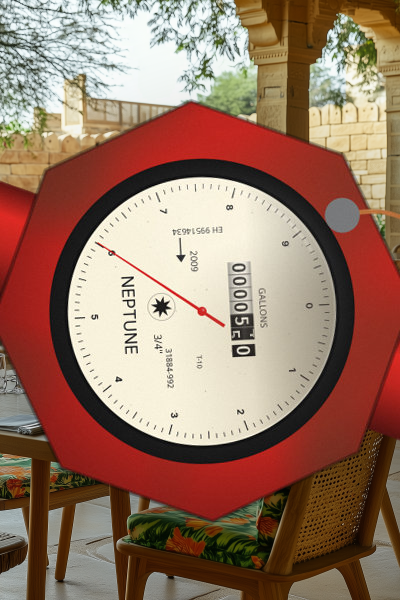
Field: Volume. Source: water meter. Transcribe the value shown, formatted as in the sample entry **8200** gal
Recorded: **546.0** gal
